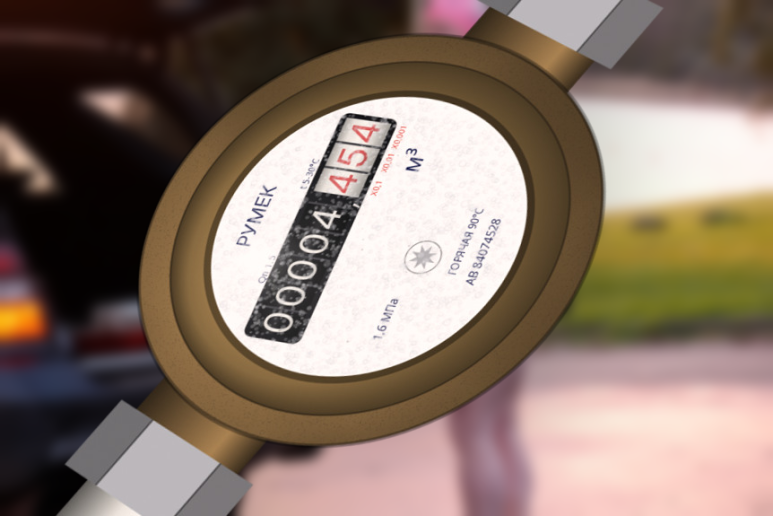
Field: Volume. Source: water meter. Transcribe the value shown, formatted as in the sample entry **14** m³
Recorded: **4.454** m³
